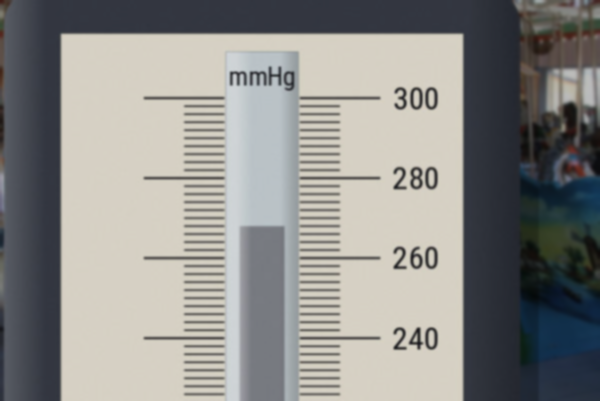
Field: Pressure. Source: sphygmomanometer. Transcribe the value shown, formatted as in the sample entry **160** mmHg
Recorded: **268** mmHg
